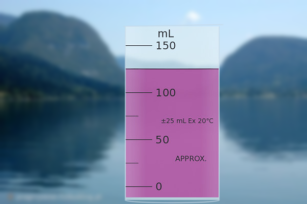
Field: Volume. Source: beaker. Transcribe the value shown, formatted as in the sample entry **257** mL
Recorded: **125** mL
